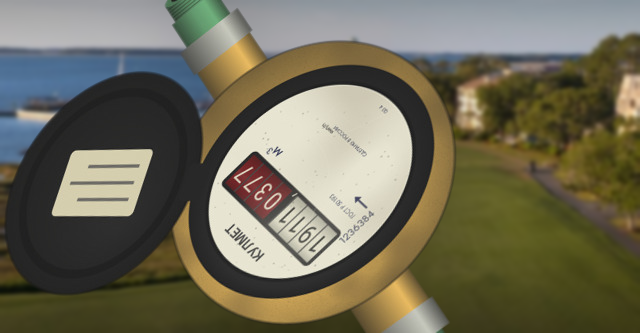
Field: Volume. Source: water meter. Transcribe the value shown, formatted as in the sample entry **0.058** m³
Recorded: **1911.0377** m³
